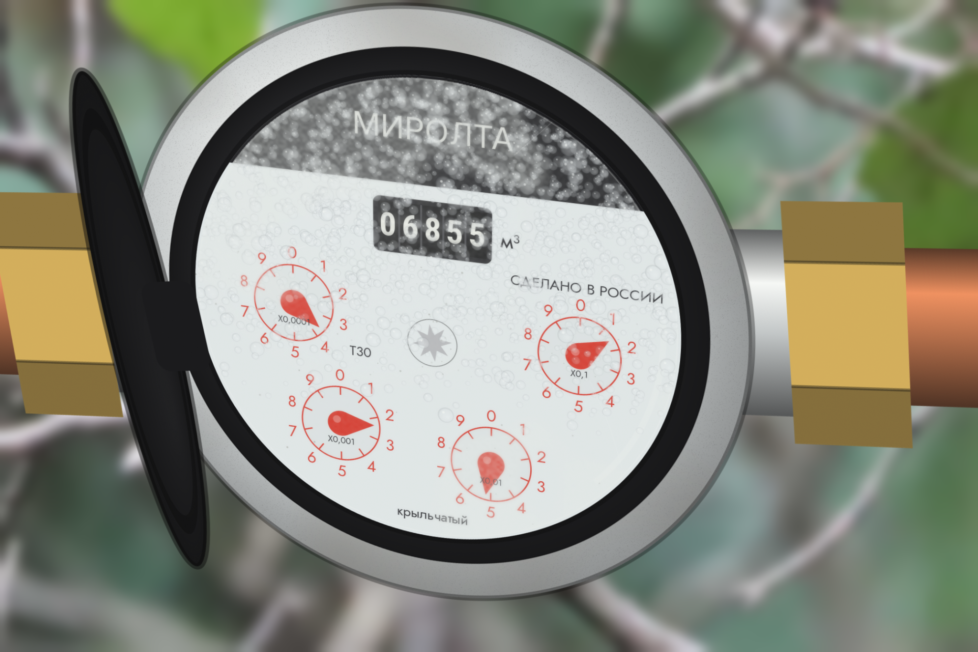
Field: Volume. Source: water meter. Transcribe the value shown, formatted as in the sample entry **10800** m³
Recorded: **6855.1523** m³
